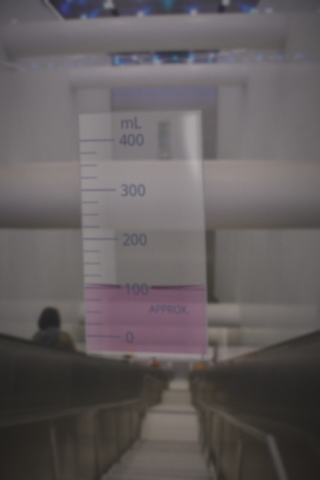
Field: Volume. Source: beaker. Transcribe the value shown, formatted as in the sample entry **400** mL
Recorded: **100** mL
